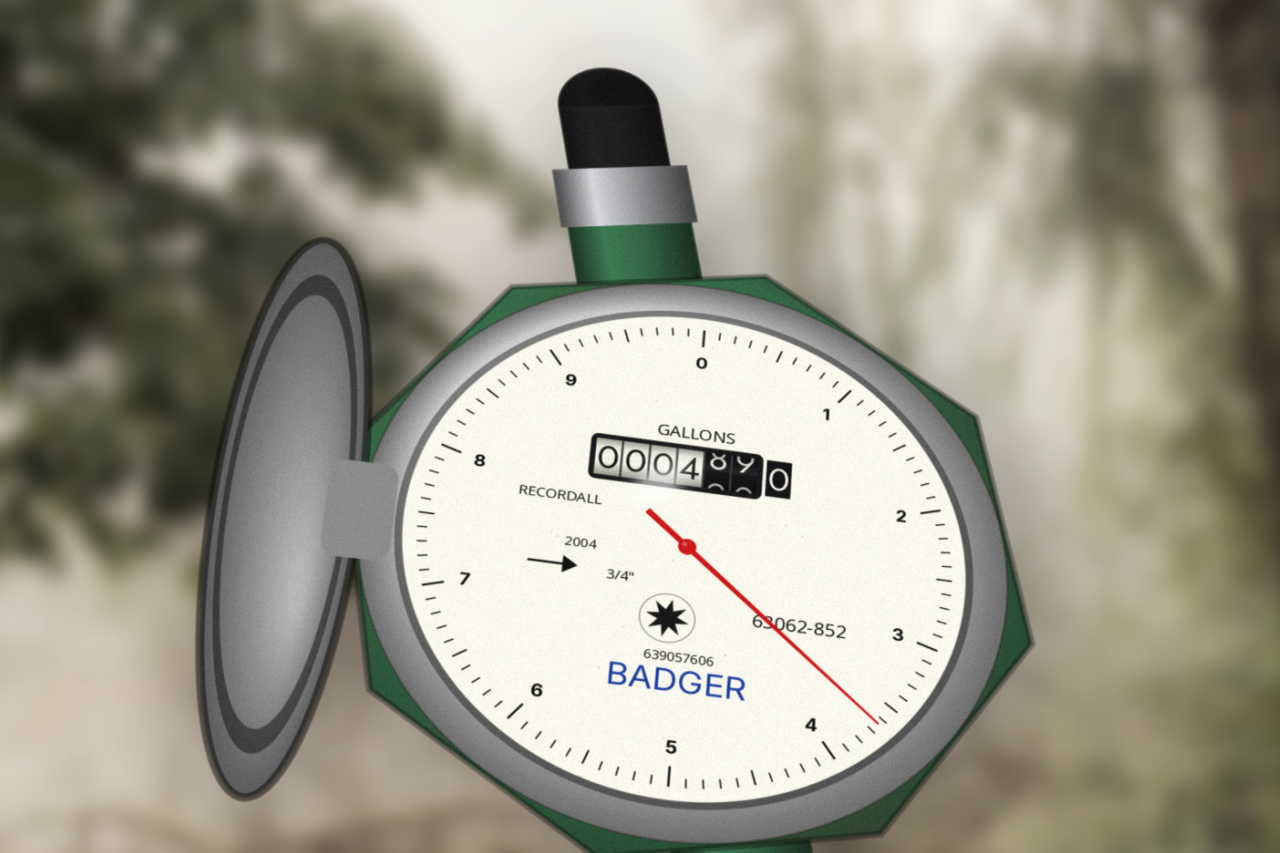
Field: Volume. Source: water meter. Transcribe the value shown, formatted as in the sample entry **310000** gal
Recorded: **4893.6** gal
